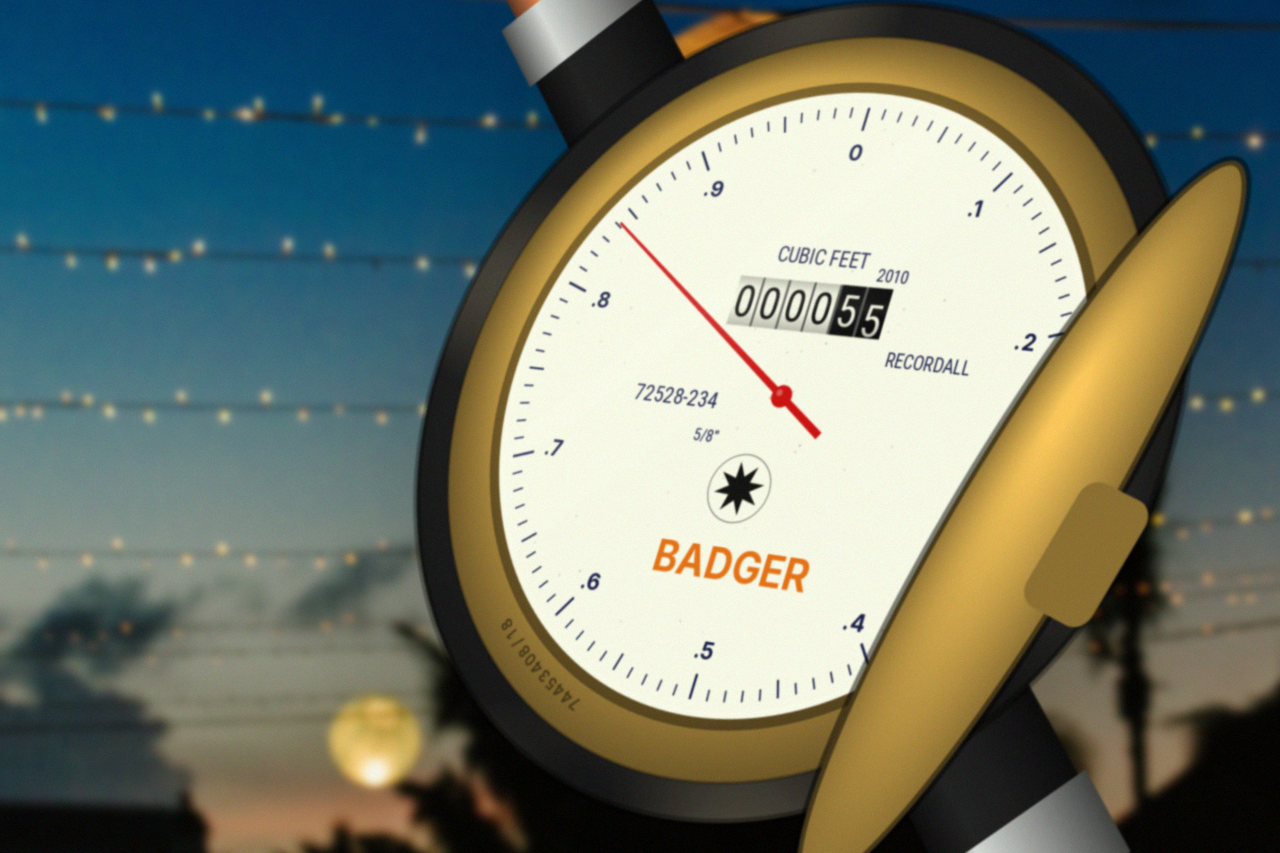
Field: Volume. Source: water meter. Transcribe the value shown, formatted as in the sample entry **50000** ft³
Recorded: **54.84** ft³
